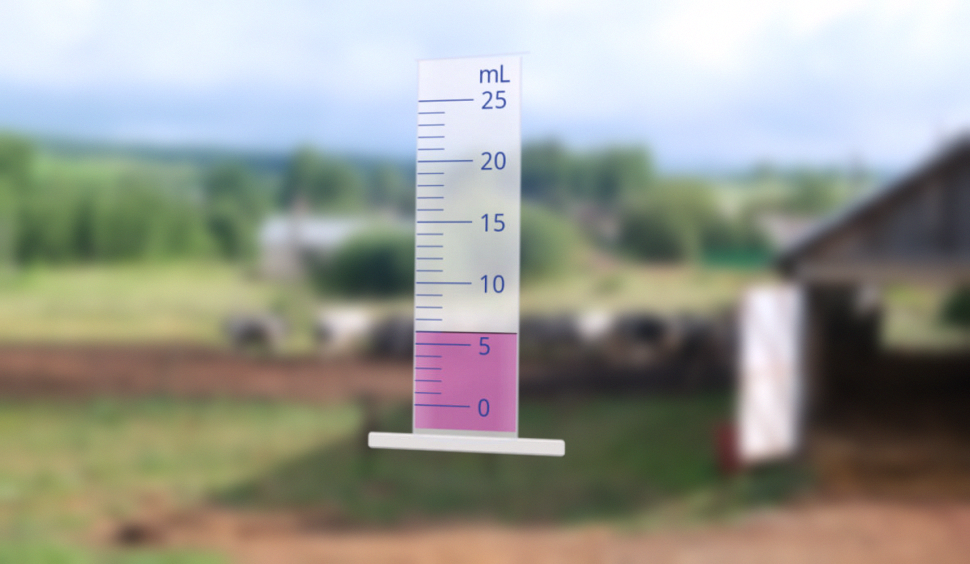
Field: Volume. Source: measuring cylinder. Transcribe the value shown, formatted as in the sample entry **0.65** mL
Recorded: **6** mL
